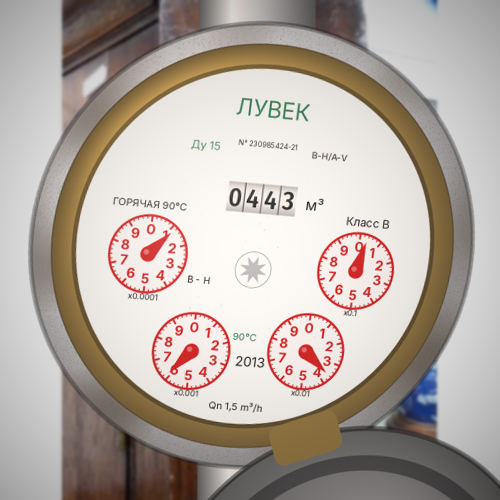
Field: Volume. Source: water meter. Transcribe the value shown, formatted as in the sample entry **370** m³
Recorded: **443.0361** m³
